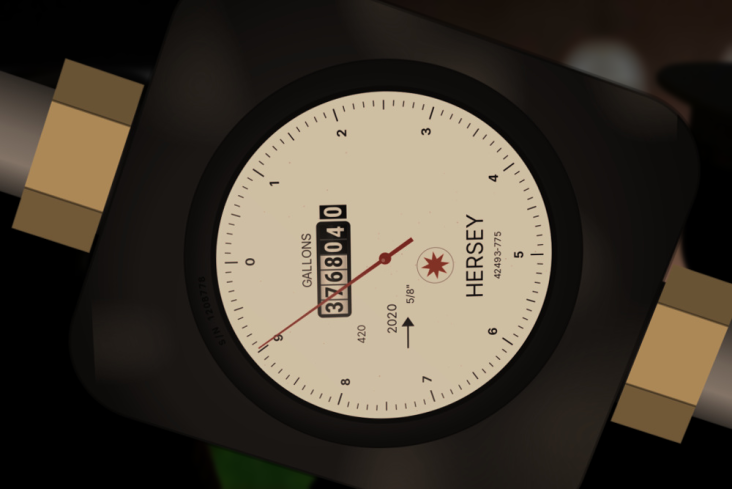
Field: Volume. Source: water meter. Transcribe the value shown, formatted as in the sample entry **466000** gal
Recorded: **3768039.0** gal
